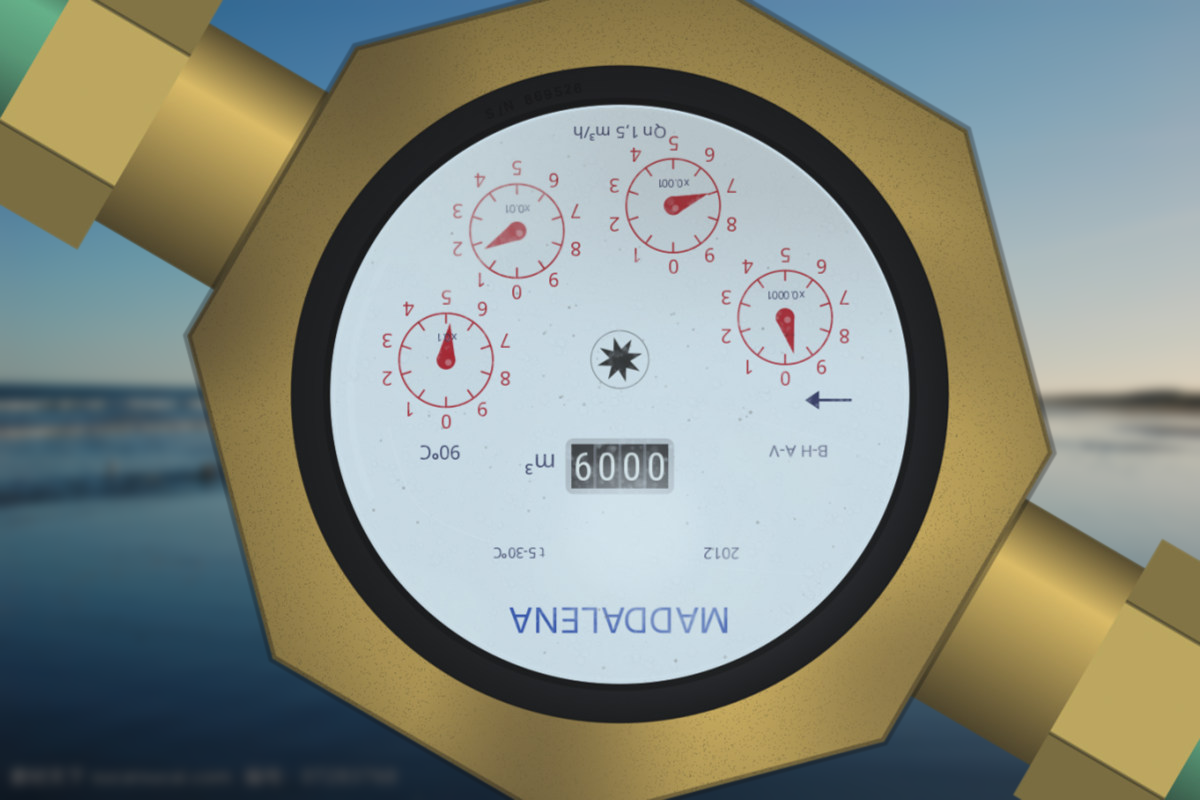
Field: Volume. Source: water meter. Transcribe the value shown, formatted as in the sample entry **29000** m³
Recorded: **9.5169** m³
